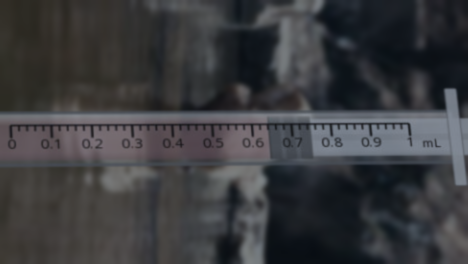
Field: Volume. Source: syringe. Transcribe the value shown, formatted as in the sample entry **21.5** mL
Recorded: **0.64** mL
